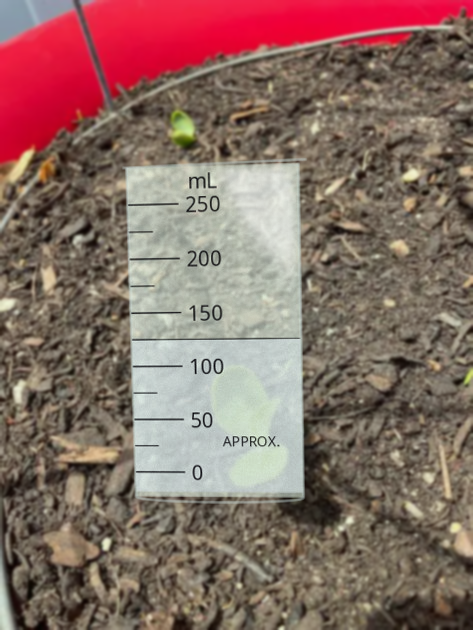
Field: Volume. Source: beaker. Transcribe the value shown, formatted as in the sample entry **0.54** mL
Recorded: **125** mL
